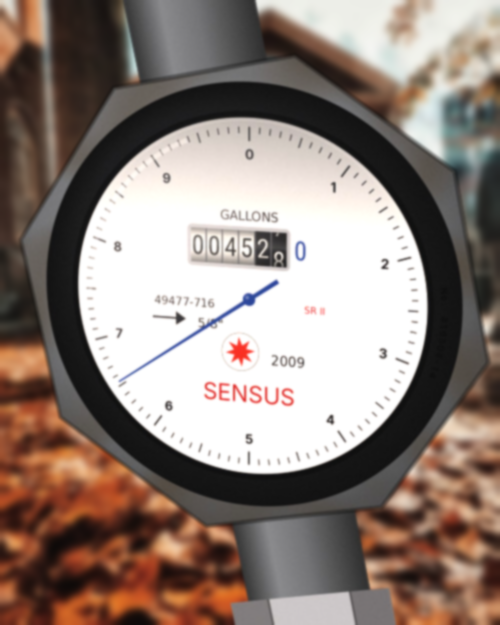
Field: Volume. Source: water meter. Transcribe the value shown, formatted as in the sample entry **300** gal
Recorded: **45276.5** gal
